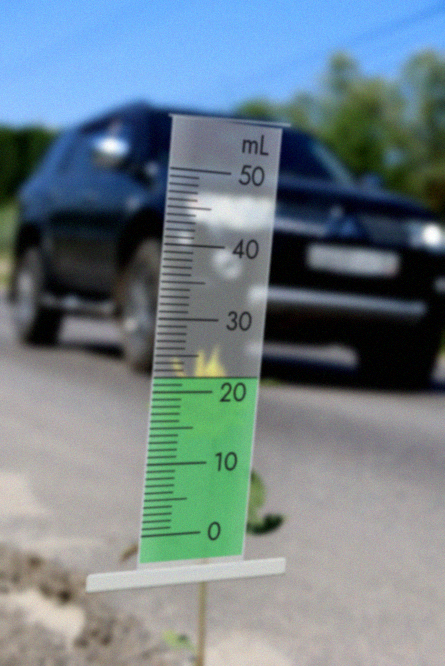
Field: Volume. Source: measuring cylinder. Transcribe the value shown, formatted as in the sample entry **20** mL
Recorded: **22** mL
